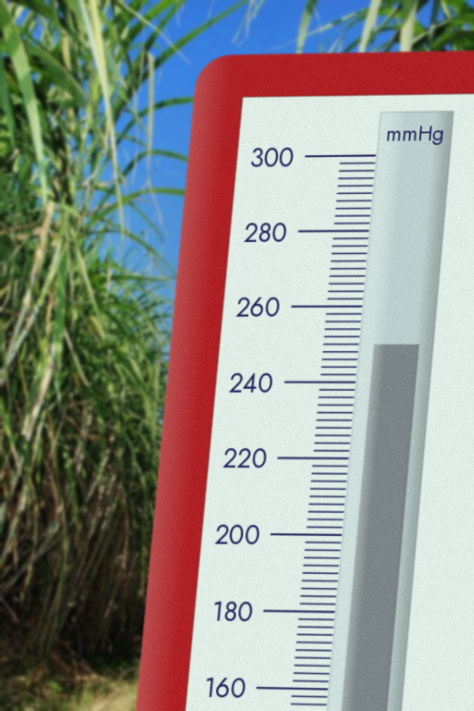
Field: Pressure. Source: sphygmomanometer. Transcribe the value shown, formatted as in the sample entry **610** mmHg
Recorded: **250** mmHg
